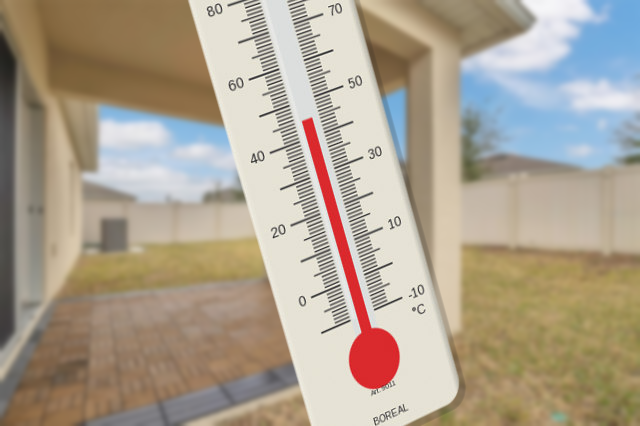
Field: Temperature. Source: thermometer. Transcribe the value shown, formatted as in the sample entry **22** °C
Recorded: **45** °C
